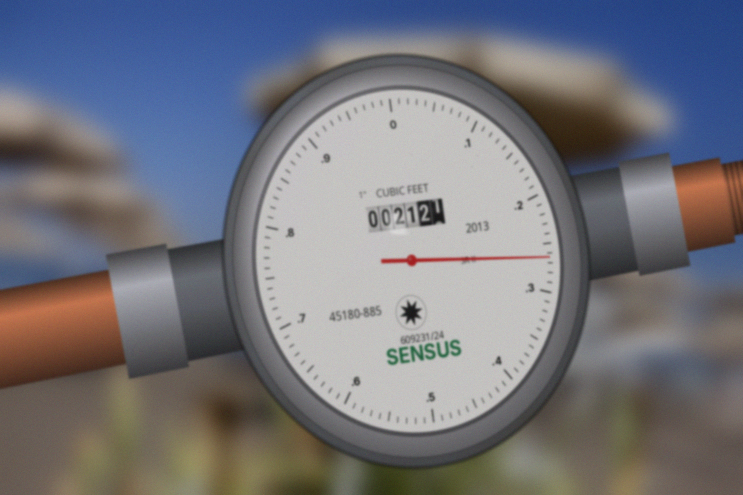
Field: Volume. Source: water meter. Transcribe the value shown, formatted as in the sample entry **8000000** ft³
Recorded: **2121.26** ft³
